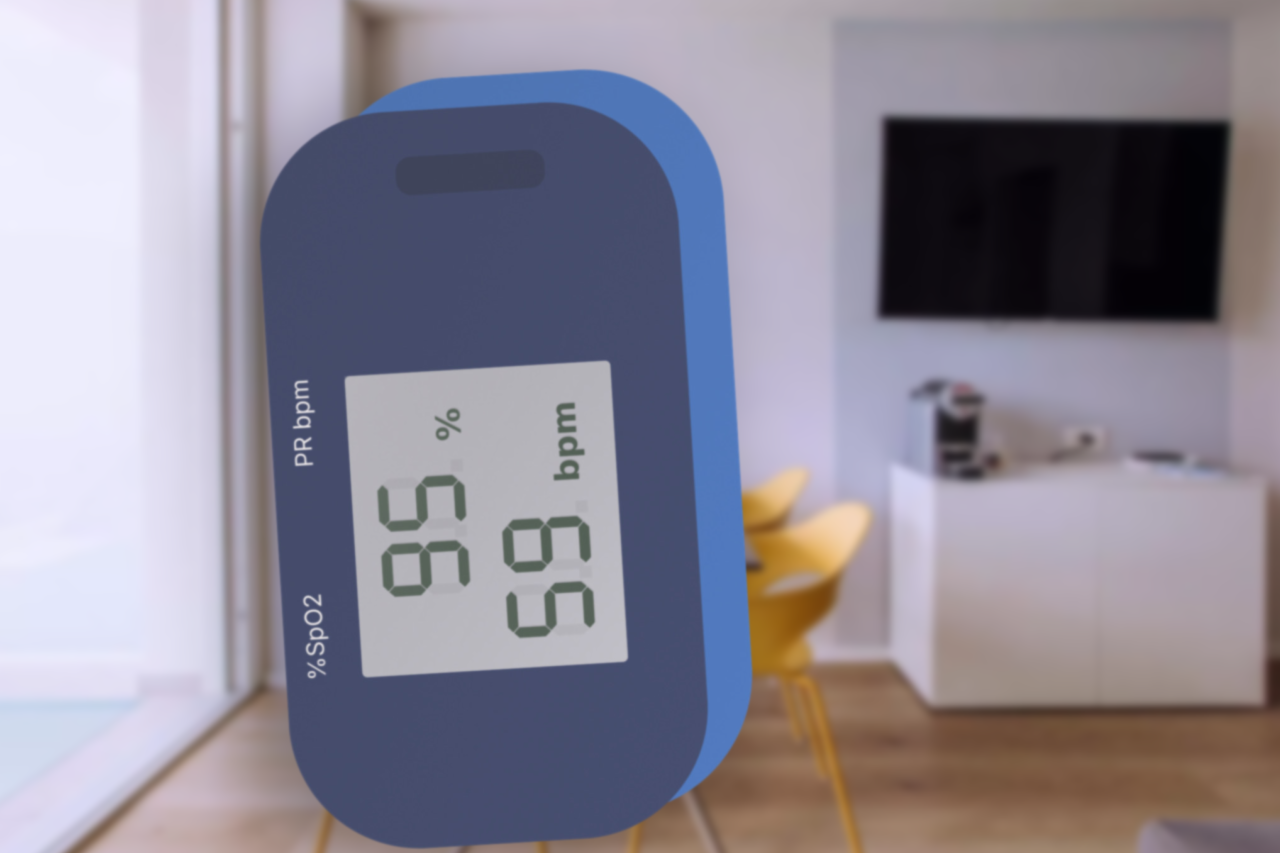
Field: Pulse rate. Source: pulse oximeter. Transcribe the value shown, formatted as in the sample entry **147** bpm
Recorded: **59** bpm
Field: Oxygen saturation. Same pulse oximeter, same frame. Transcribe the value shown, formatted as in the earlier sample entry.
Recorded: **95** %
